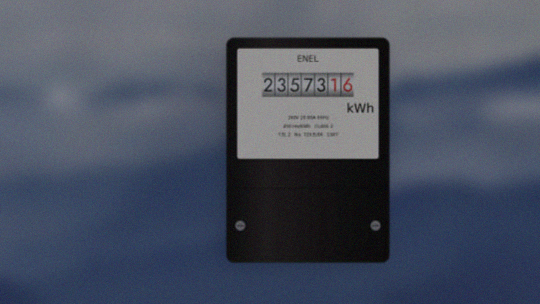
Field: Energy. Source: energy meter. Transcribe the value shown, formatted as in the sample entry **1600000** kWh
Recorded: **23573.16** kWh
